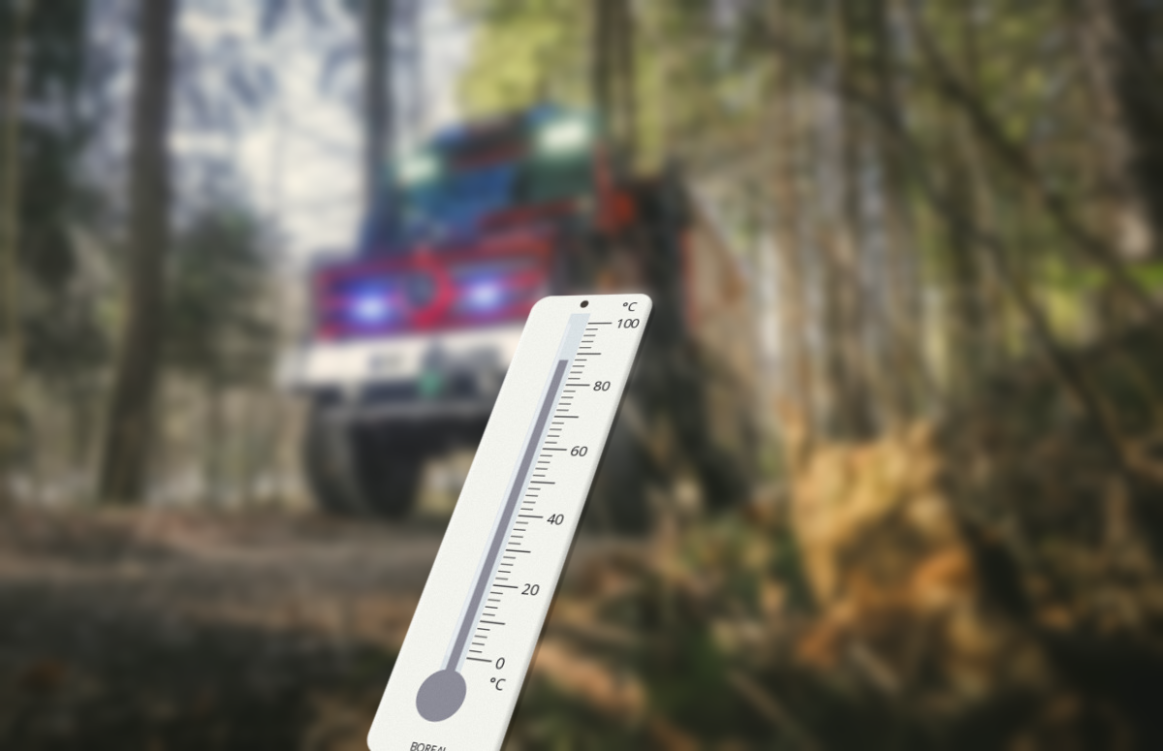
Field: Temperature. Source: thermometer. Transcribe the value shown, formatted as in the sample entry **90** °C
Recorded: **88** °C
